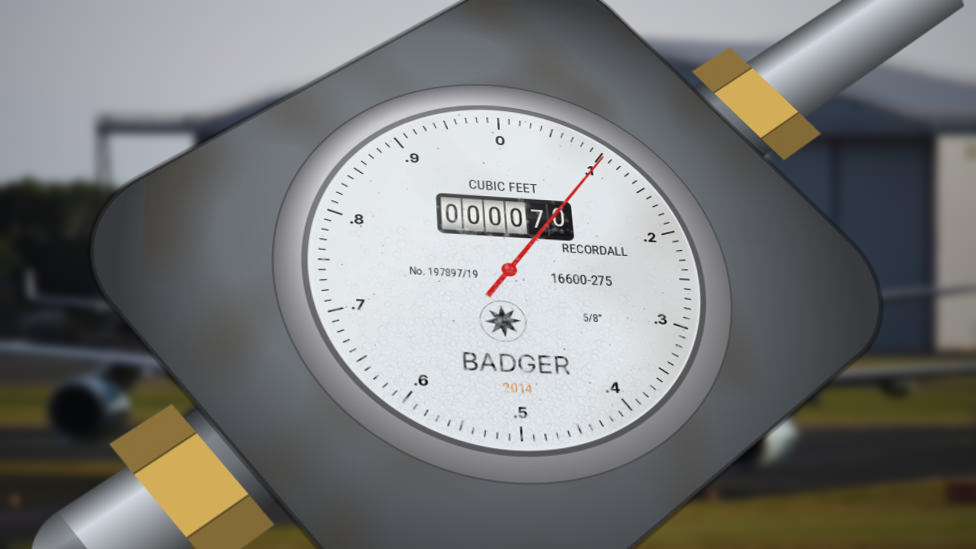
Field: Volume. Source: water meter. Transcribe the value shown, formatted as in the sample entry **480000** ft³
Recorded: **70.10** ft³
